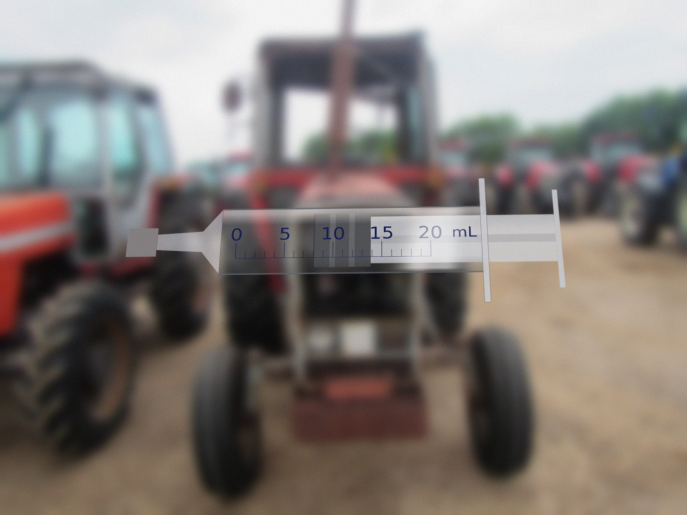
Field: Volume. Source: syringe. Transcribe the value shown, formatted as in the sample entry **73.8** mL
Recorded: **8** mL
